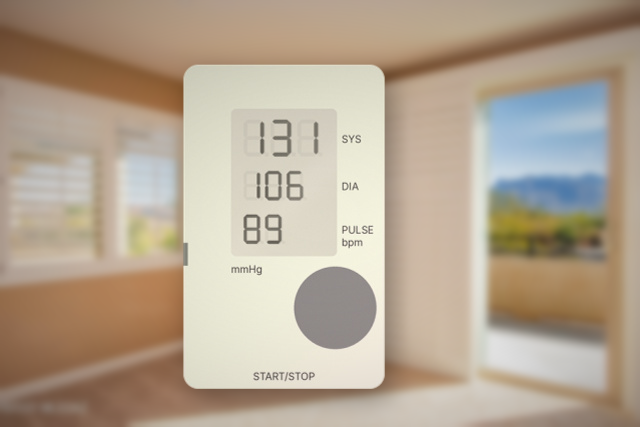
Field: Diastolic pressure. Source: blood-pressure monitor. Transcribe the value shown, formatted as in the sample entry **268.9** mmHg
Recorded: **106** mmHg
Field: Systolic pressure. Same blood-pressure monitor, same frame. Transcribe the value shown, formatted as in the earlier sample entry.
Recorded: **131** mmHg
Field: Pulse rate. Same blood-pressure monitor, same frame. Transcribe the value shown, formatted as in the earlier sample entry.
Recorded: **89** bpm
